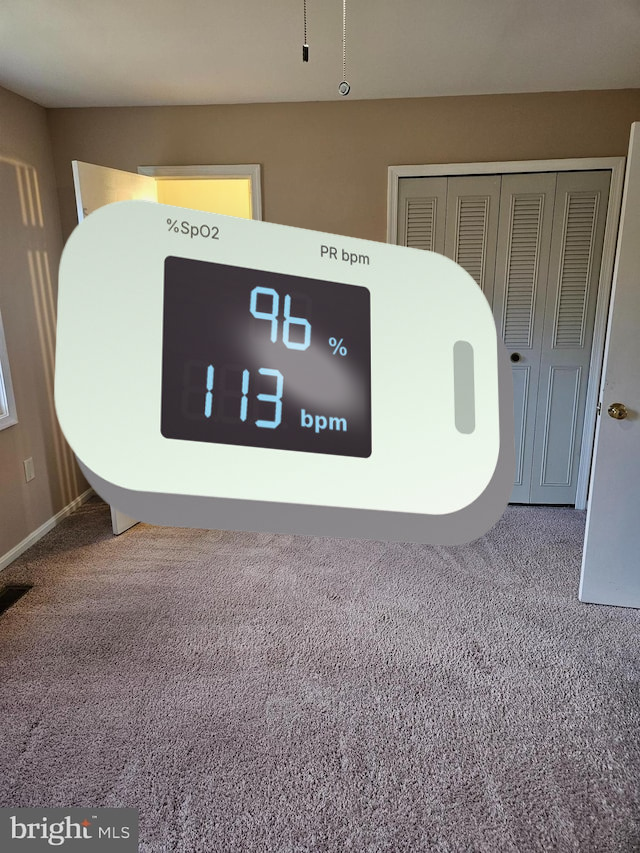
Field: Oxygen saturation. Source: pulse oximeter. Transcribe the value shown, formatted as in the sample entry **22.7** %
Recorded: **96** %
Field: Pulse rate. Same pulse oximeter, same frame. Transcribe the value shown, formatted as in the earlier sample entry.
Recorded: **113** bpm
